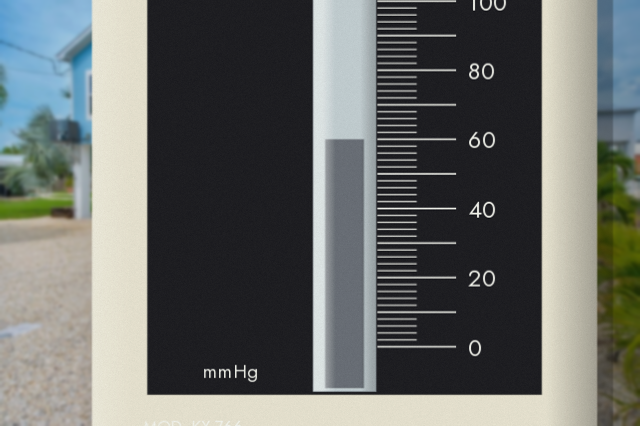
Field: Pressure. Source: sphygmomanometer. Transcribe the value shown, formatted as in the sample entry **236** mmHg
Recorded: **60** mmHg
